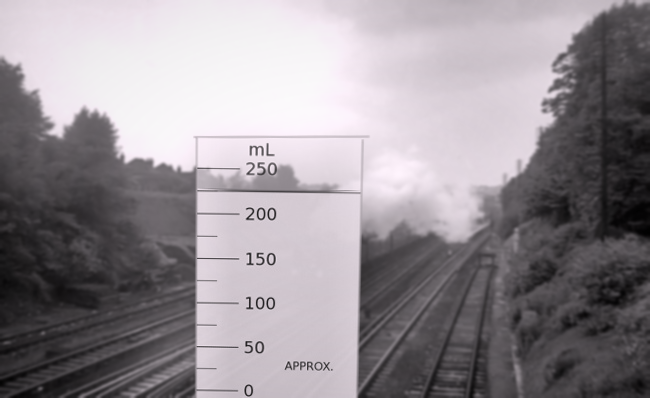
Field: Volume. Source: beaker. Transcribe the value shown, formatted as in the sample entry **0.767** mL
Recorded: **225** mL
